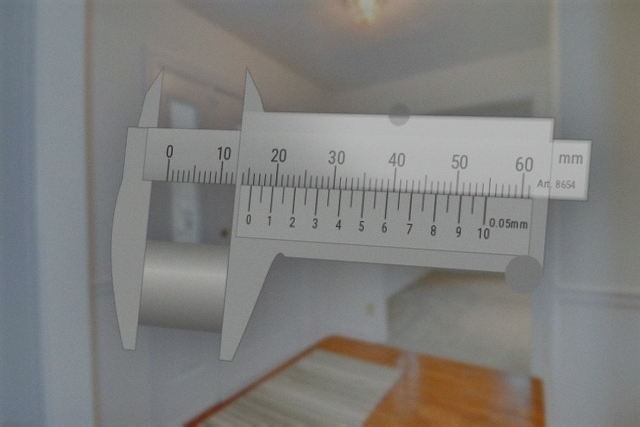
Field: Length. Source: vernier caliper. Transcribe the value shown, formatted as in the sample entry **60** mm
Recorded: **15.6** mm
